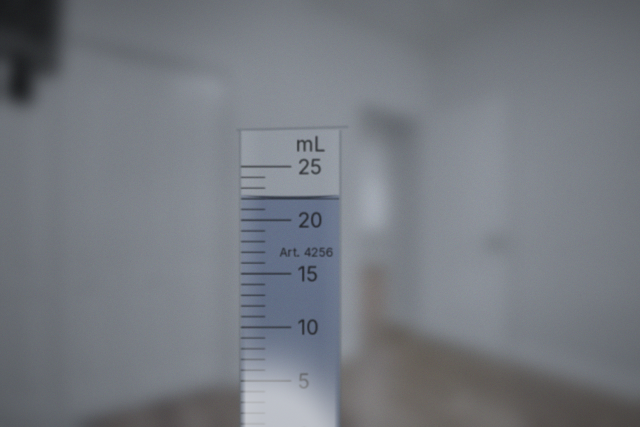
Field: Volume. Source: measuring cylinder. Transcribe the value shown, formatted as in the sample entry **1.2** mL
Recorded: **22** mL
